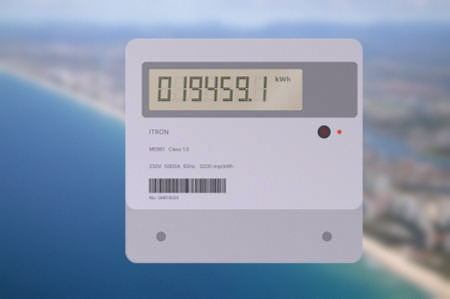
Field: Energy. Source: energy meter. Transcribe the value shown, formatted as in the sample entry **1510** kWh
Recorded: **19459.1** kWh
